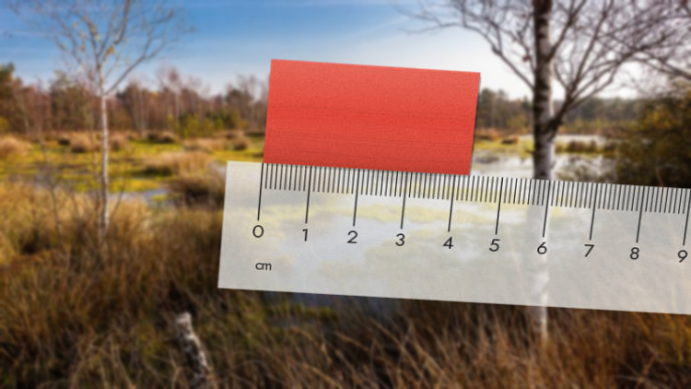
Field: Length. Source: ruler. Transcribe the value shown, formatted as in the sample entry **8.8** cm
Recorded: **4.3** cm
